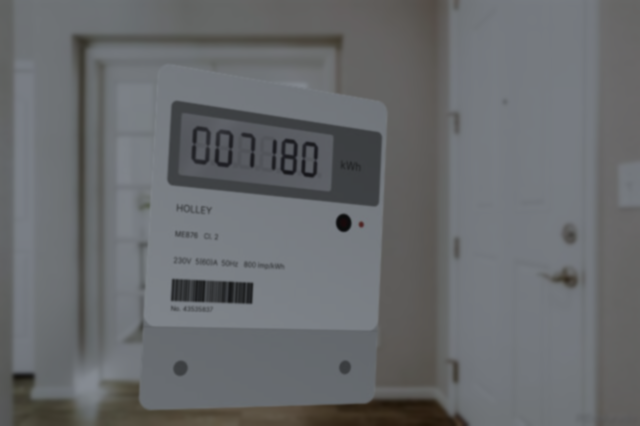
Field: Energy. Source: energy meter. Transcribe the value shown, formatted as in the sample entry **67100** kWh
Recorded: **7180** kWh
